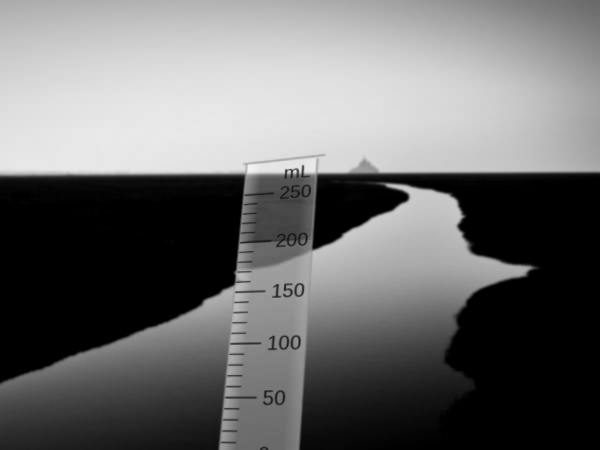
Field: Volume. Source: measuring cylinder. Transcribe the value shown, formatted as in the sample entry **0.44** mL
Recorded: **200** mL
